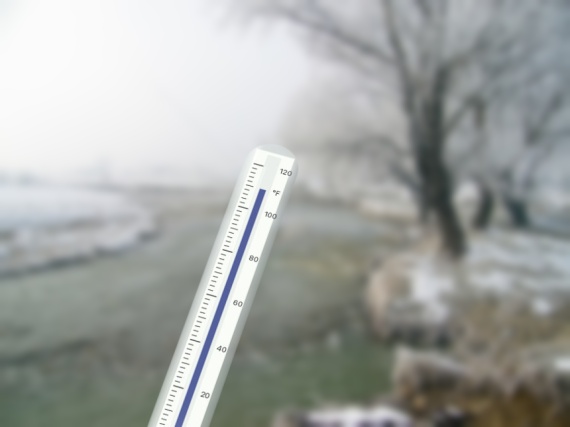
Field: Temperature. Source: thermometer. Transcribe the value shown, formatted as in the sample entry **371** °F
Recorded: **110** °F
